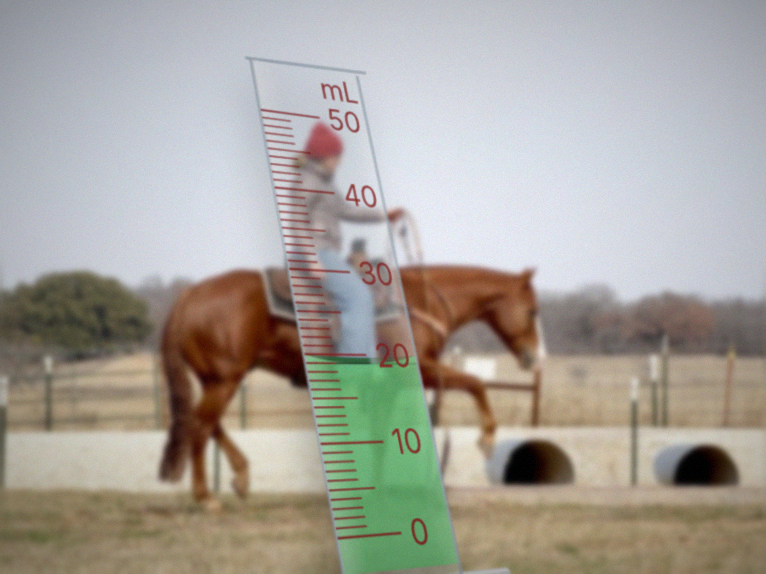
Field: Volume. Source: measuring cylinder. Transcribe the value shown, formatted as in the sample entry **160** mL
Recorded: **19** mL
